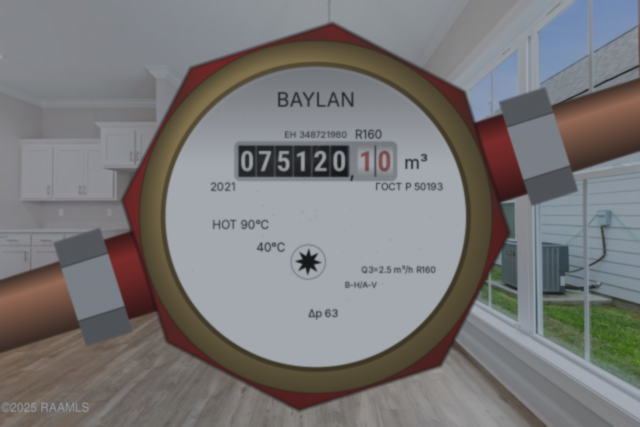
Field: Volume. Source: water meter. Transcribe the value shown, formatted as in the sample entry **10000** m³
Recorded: **75120.10** m³
